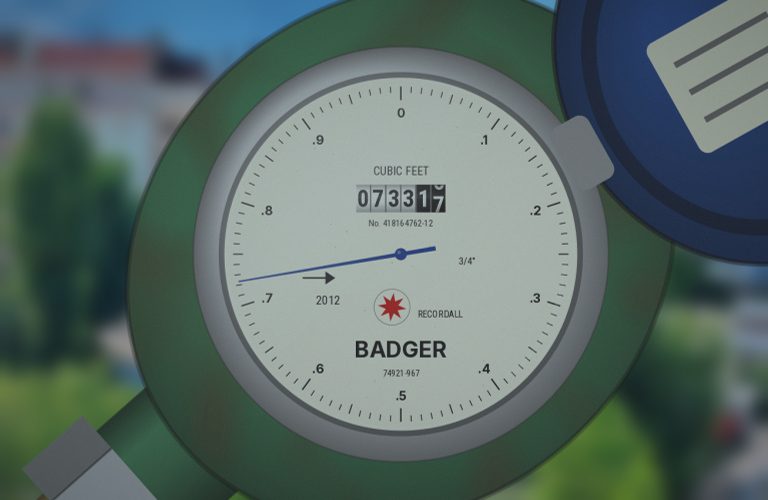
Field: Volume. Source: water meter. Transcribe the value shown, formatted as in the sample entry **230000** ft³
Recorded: **73316.72** ft³
